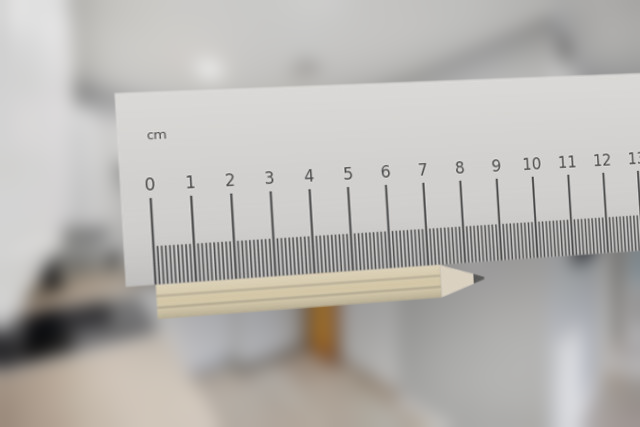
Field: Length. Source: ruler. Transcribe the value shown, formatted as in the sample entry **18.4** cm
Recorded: **8.5** cm
